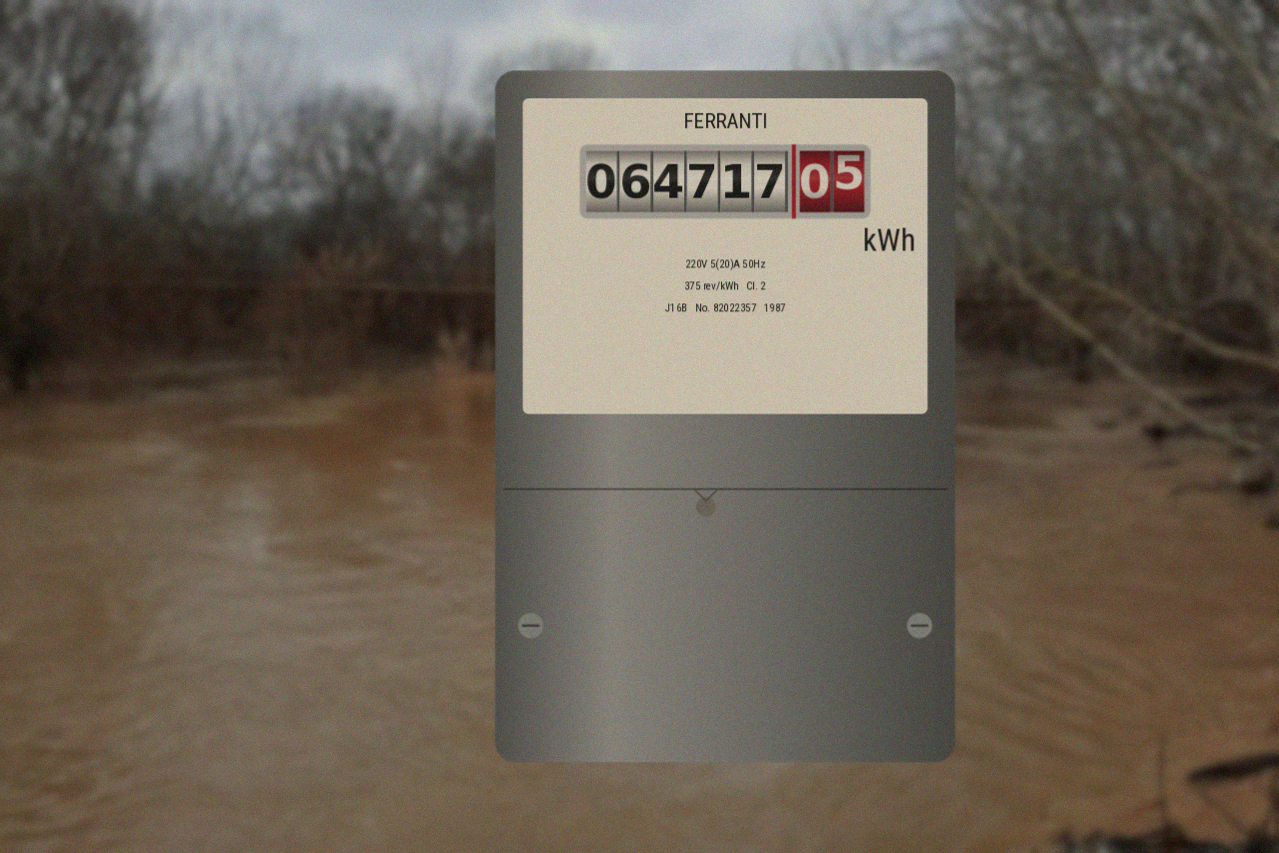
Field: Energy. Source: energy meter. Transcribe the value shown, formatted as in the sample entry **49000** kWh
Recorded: **64717.05** kWh
